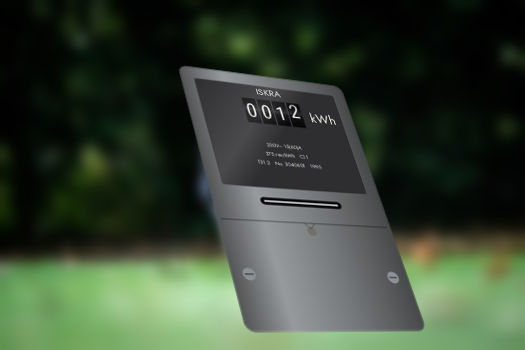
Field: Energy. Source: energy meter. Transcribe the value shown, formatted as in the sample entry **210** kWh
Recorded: **12** kWh
